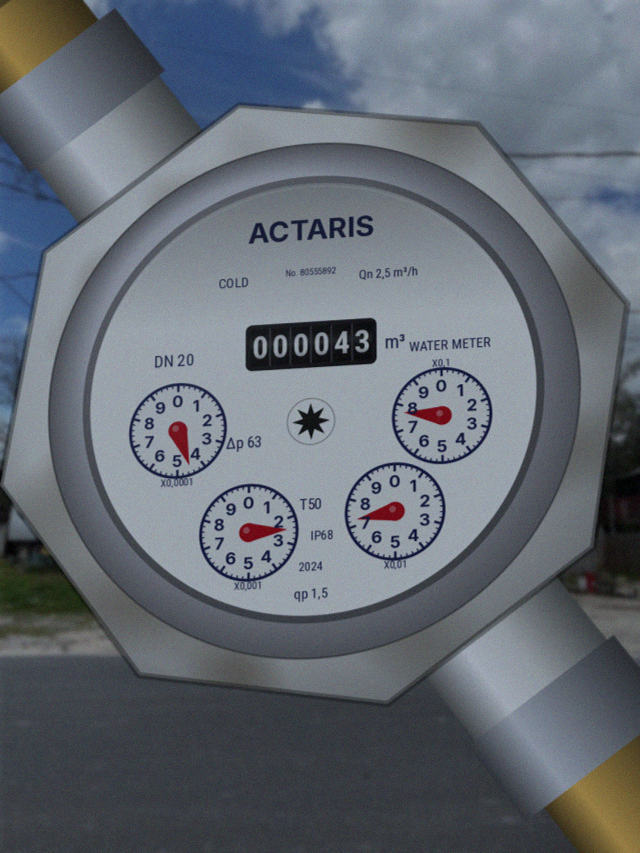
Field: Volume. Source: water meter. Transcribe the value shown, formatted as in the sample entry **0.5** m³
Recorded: **43.7724** m³
